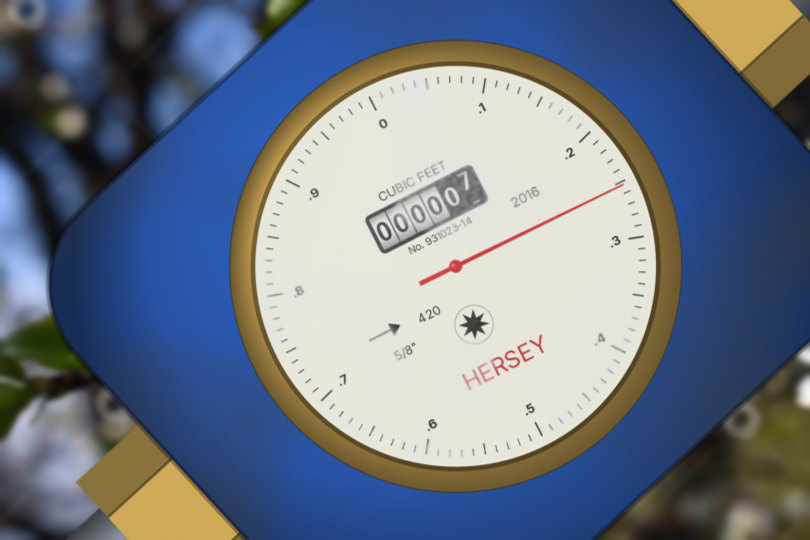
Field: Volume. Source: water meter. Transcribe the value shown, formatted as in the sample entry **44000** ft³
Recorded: **7.25** ft³
